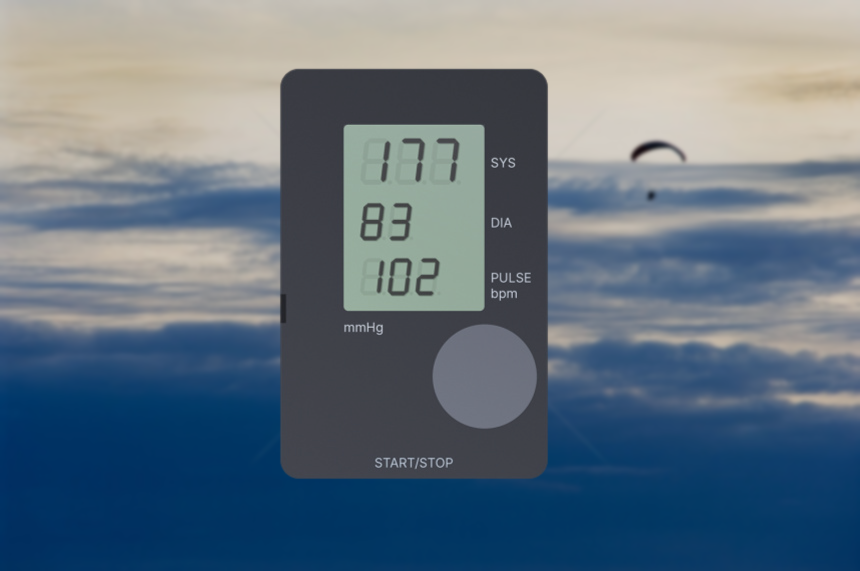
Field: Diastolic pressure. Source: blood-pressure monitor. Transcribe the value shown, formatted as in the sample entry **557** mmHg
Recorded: **83** mmHg
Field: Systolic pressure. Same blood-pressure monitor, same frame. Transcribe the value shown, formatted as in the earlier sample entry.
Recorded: **177** mmHg
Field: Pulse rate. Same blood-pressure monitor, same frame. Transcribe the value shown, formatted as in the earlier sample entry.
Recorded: **102** bpm
